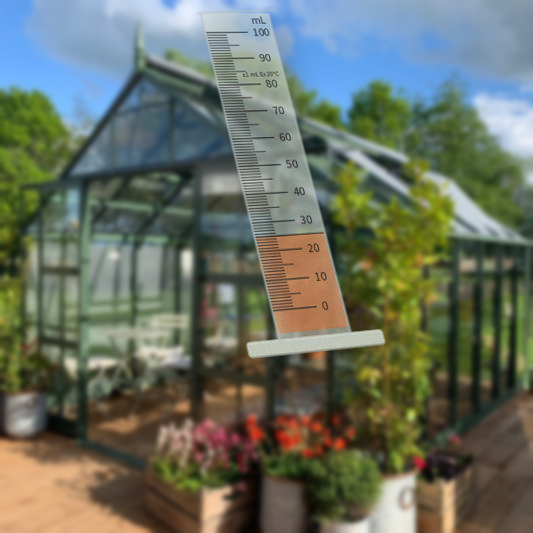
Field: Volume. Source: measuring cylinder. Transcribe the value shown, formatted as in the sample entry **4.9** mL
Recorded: **25** mL
